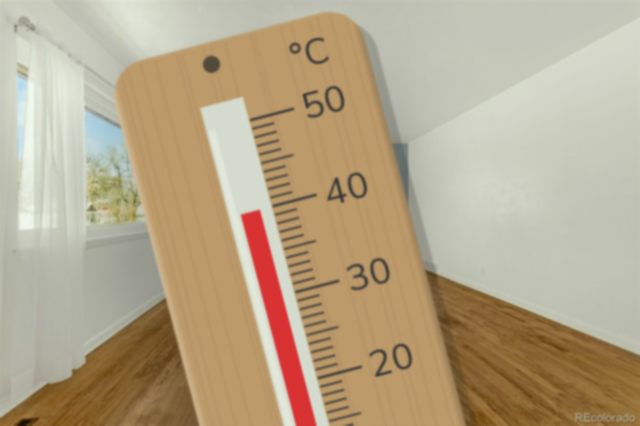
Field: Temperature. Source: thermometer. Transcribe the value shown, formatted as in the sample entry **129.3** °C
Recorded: **40** °C
